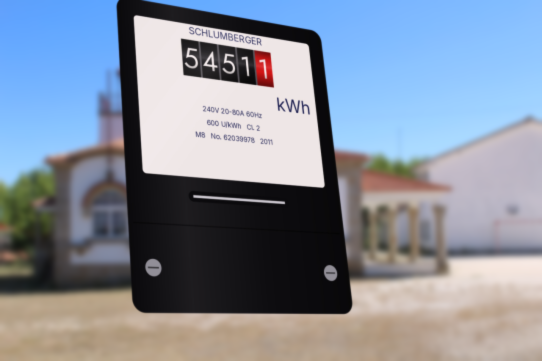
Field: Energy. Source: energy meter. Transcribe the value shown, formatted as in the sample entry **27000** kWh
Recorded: **5451.1** kWh
